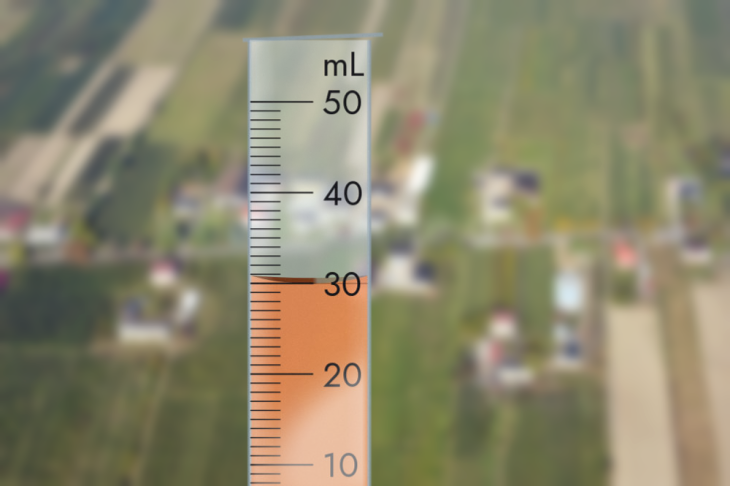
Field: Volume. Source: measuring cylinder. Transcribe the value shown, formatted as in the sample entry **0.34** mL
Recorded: **30** mL
